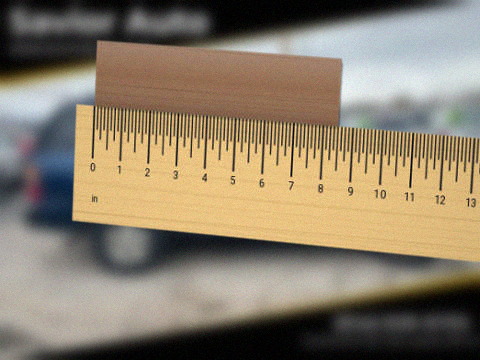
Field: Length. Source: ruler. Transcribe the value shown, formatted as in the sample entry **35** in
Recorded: **8.5** in
